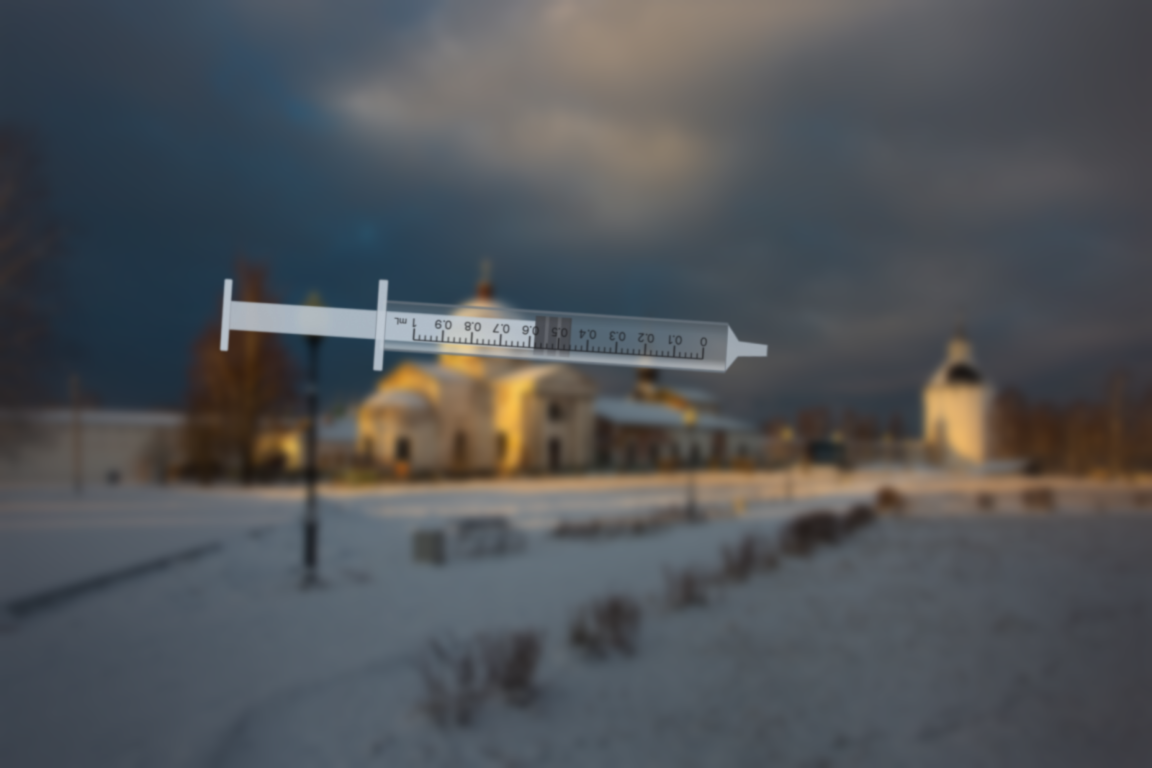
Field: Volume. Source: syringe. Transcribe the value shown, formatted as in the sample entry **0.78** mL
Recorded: **0.46** mL
